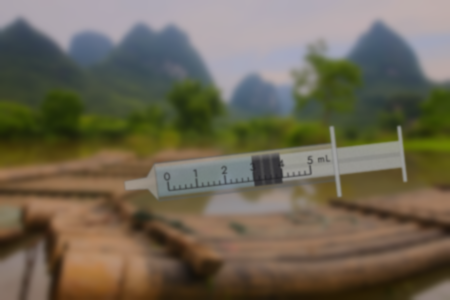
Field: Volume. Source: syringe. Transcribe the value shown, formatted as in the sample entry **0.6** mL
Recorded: **3** mL
